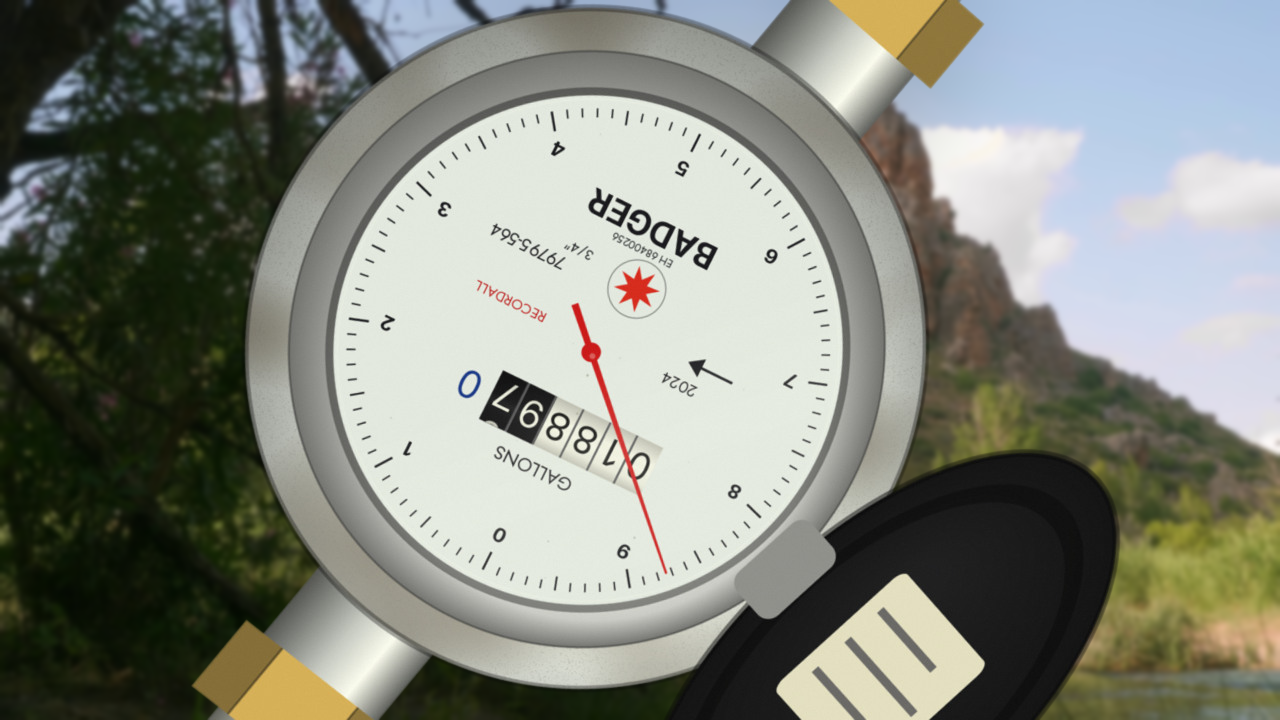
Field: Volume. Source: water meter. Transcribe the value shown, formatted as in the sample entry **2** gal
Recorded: **188968.7** gal
